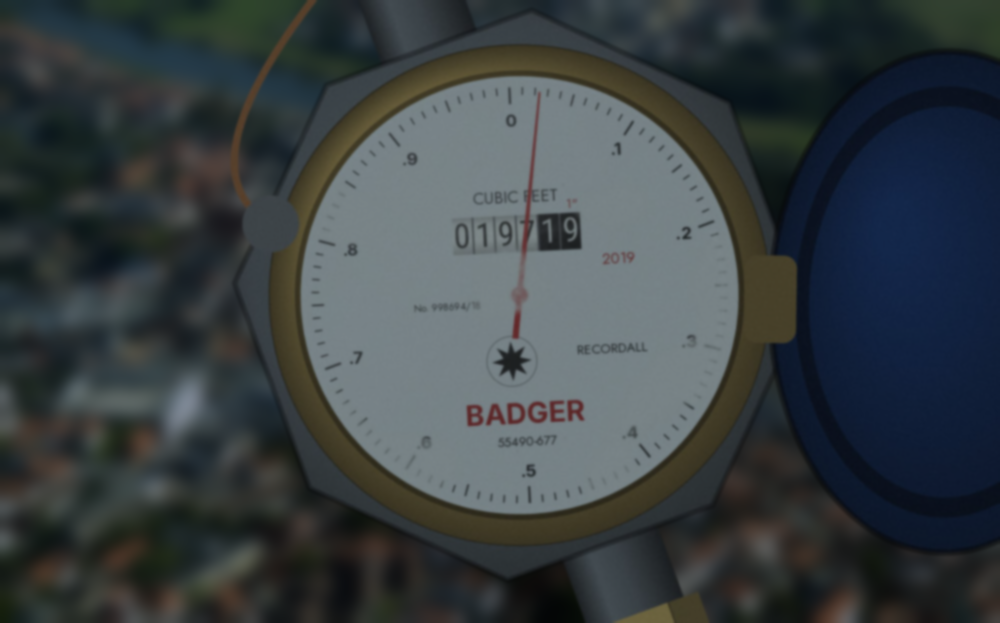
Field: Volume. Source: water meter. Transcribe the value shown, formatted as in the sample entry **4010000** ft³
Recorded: **19719.02** ft³
